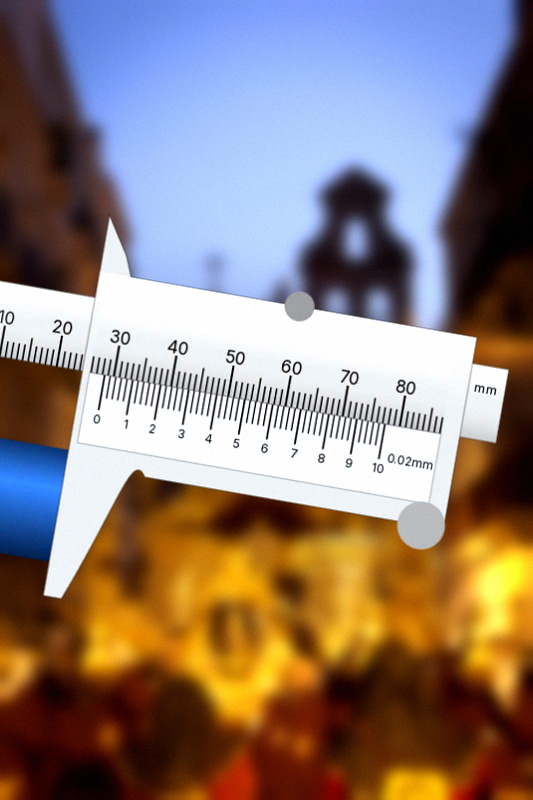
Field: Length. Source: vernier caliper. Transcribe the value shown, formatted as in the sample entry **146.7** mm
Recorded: **28.4** mm
